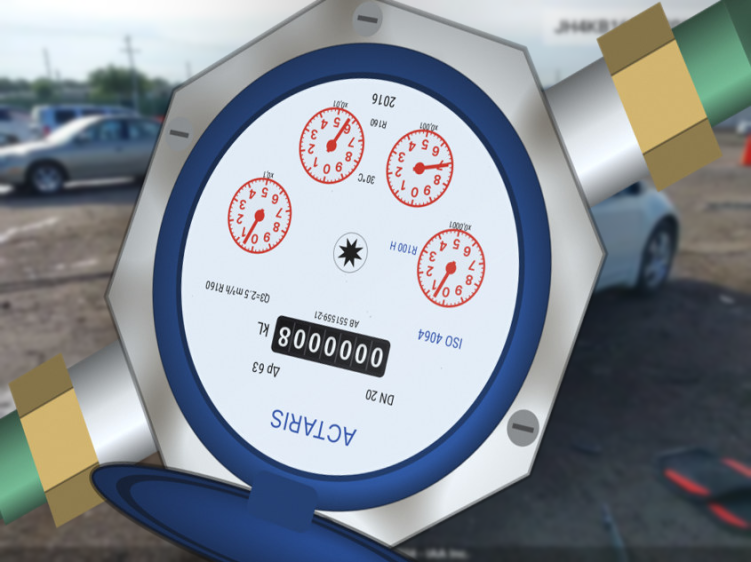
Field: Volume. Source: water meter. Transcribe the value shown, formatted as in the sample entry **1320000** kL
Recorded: **8.0570** kL
